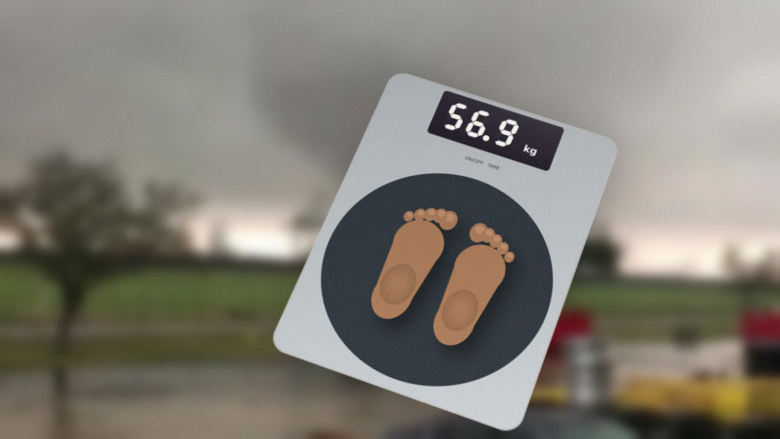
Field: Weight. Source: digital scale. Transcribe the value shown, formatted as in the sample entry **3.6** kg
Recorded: **56.9** kg
